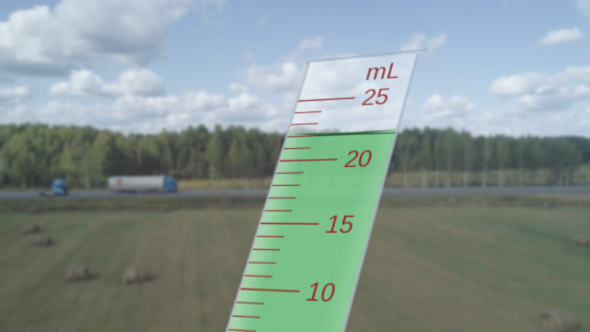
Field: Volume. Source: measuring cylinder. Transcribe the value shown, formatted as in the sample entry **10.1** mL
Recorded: **22** mL
